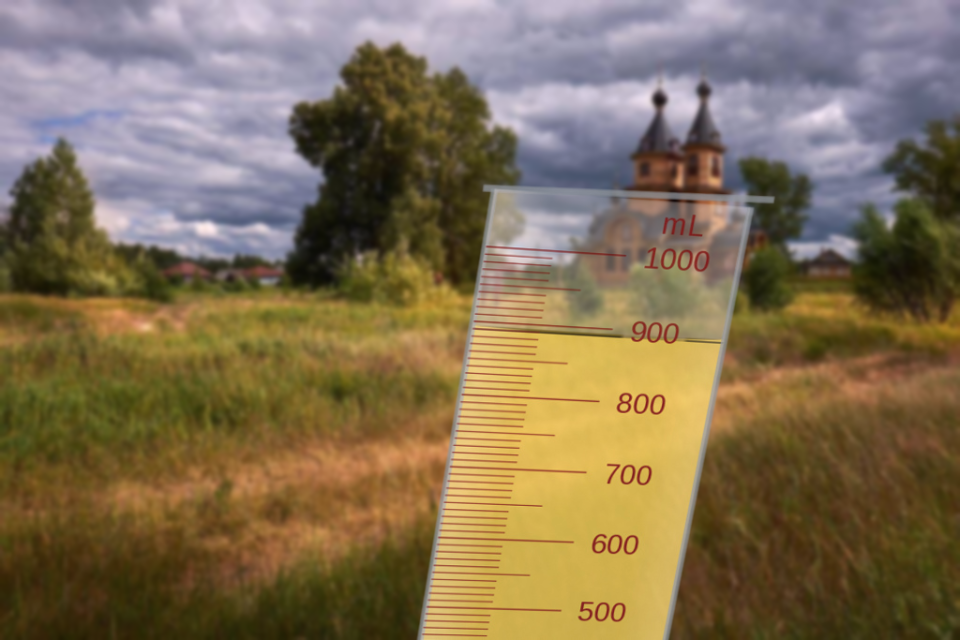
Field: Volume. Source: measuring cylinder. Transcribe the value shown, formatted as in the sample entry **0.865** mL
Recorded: **890** mL
